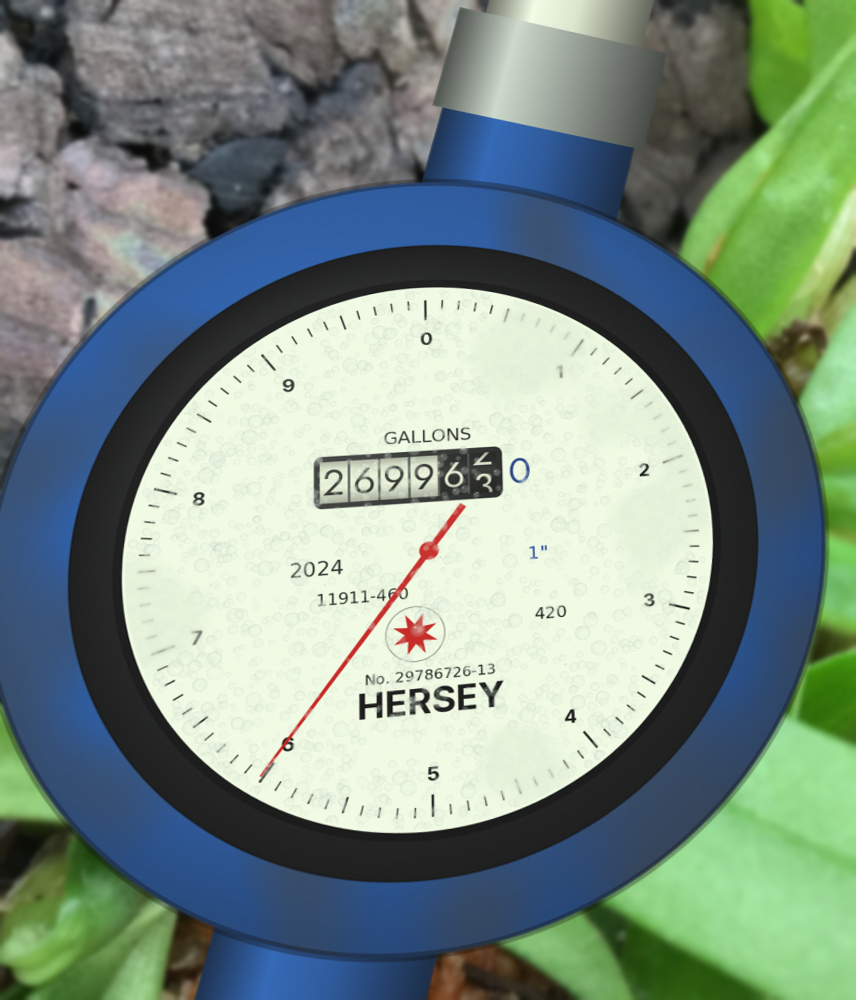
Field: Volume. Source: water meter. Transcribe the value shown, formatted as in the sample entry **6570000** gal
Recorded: **2699626.0** gal
